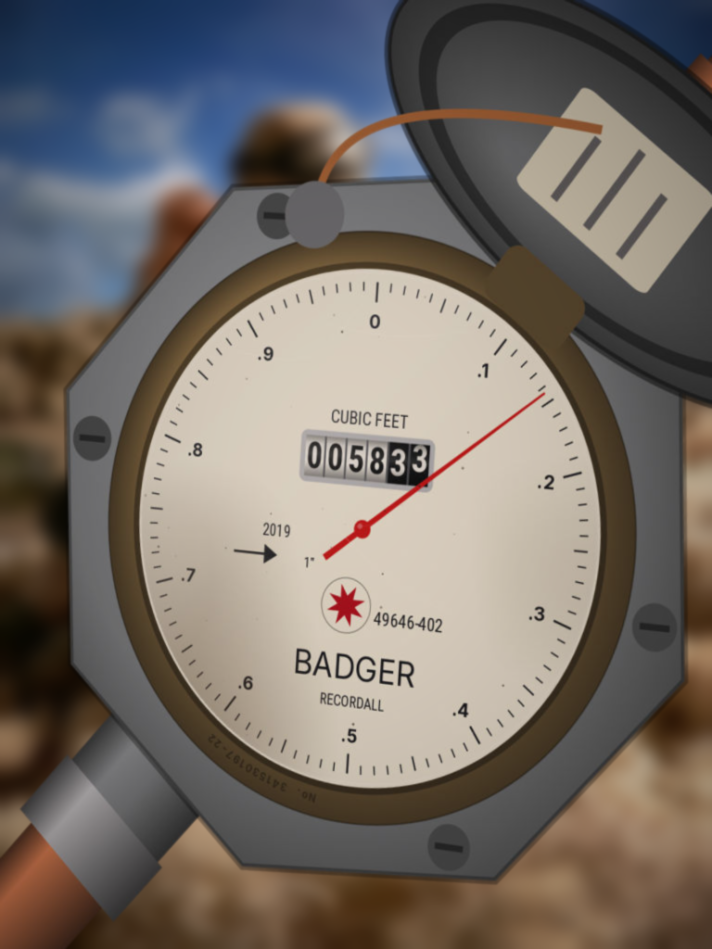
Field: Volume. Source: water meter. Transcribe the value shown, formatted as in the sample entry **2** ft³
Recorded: **5833.14** ft³
